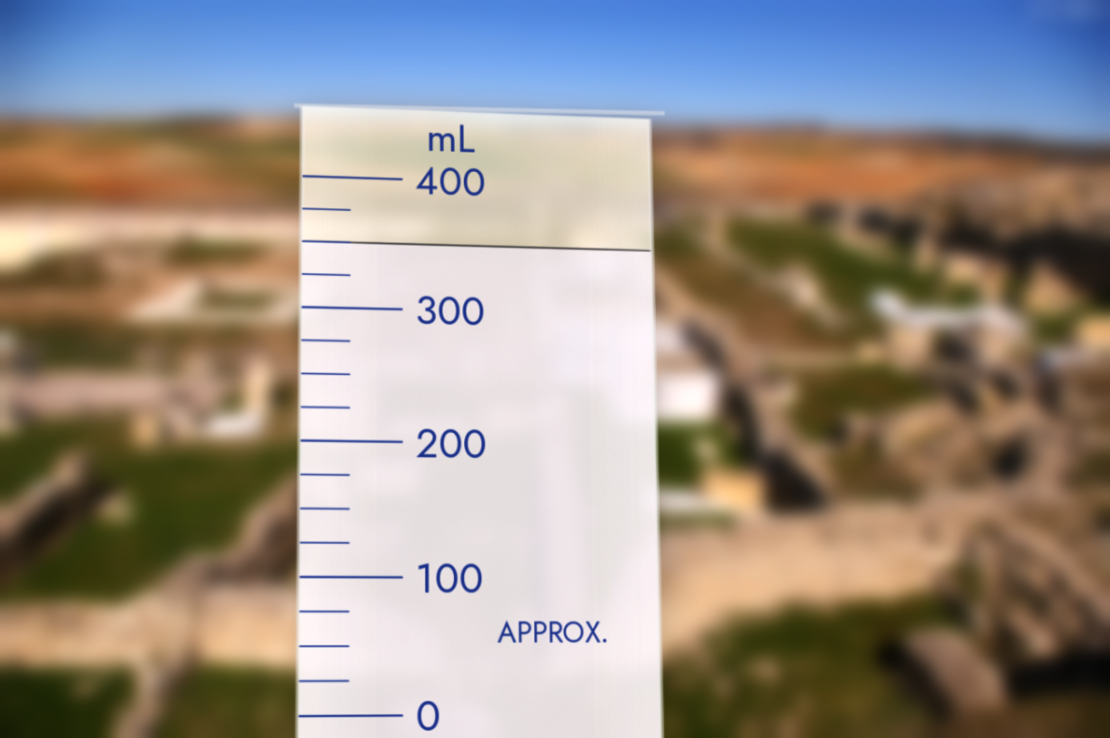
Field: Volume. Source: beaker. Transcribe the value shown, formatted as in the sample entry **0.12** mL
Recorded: **350** mL
